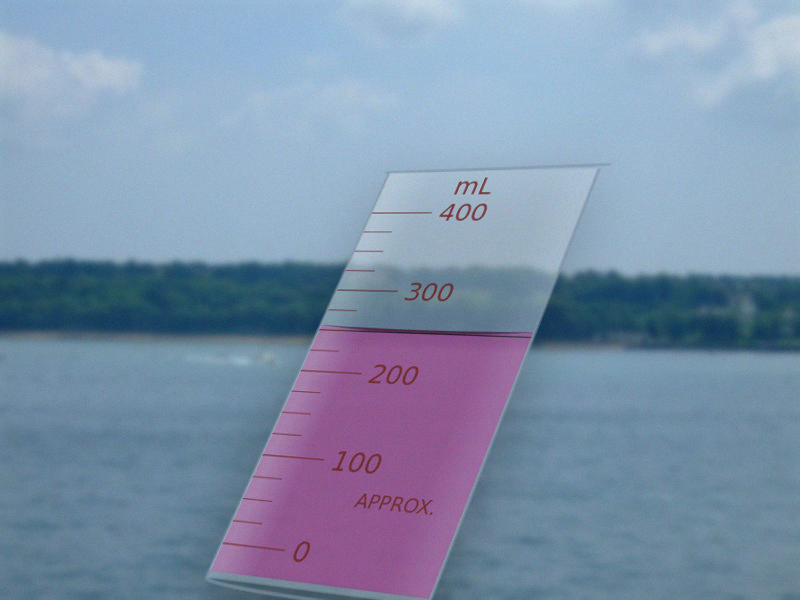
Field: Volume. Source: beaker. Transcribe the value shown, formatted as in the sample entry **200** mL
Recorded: **250** mL
